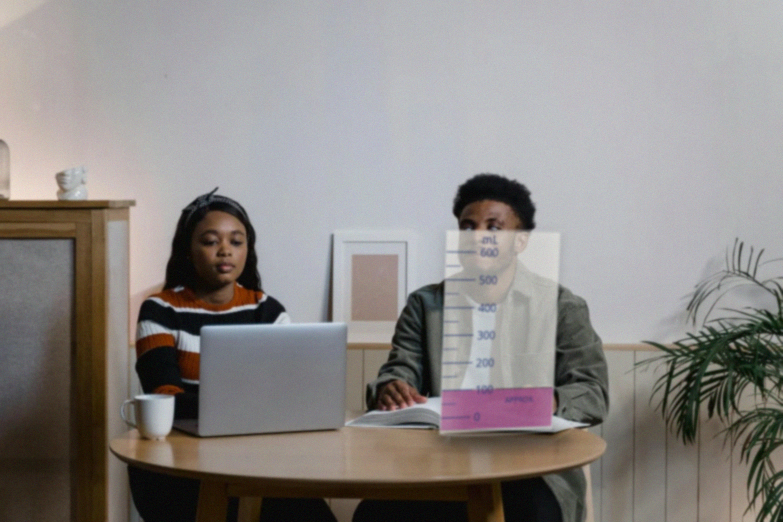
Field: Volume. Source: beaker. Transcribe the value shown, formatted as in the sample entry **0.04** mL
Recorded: **100** mL
